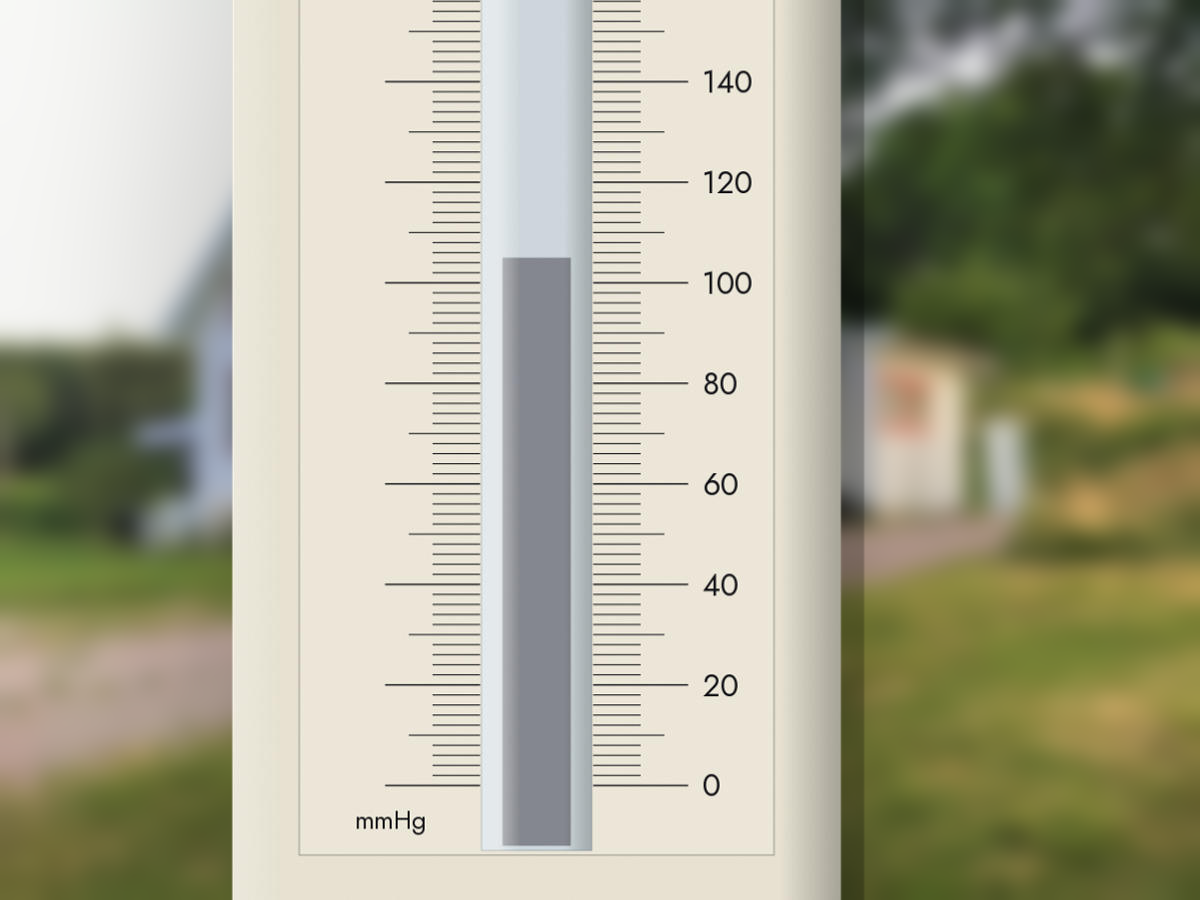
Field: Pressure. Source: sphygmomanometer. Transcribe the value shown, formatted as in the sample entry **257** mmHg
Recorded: **105** mmHg
